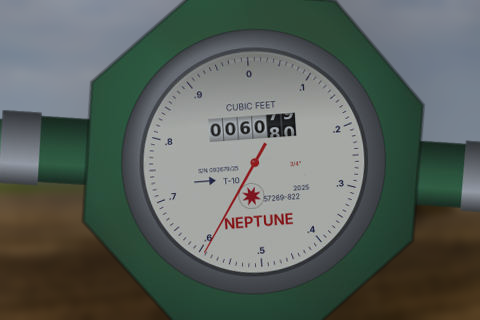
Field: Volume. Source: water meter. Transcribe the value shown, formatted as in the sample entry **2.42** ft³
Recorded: **6079.59** ft³
